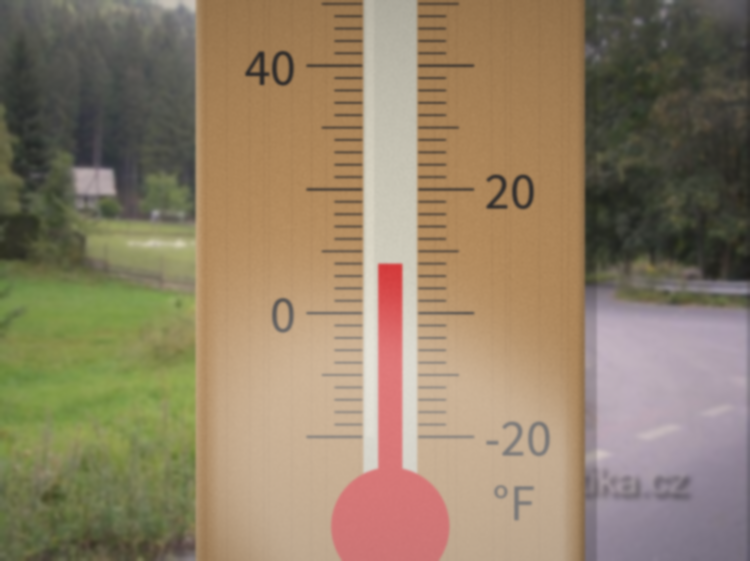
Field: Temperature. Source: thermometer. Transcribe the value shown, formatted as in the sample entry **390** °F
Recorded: **8** °F
